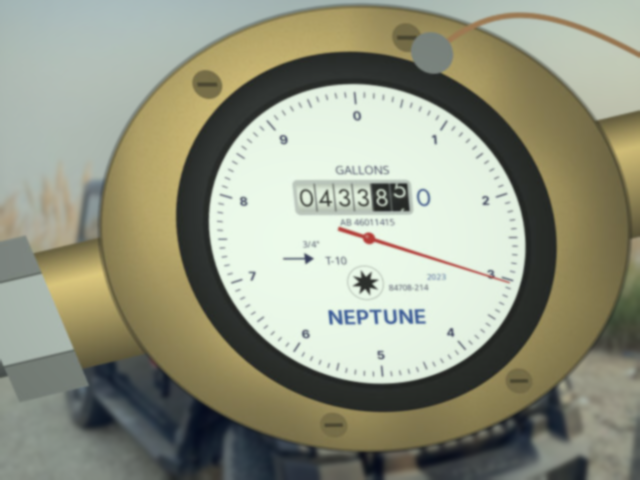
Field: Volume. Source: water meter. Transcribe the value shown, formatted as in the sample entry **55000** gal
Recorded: **433853.0** gal
